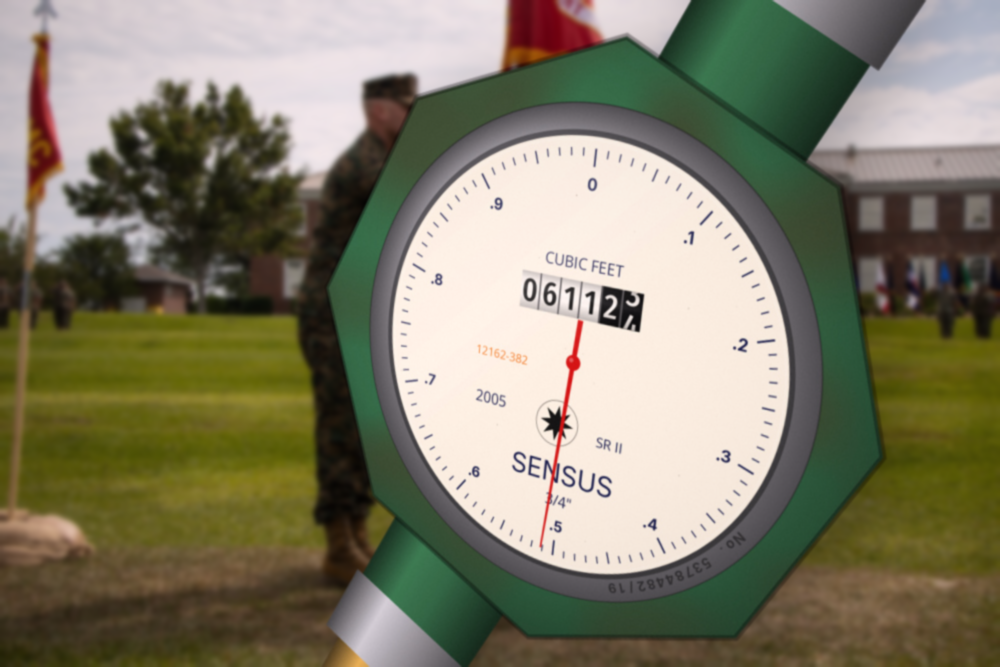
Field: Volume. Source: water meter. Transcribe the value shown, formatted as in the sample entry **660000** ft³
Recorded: **61123.51** ft³
